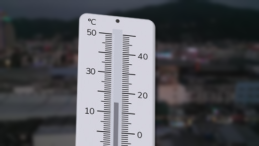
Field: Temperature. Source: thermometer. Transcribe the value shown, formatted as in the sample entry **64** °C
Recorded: **15** °C
